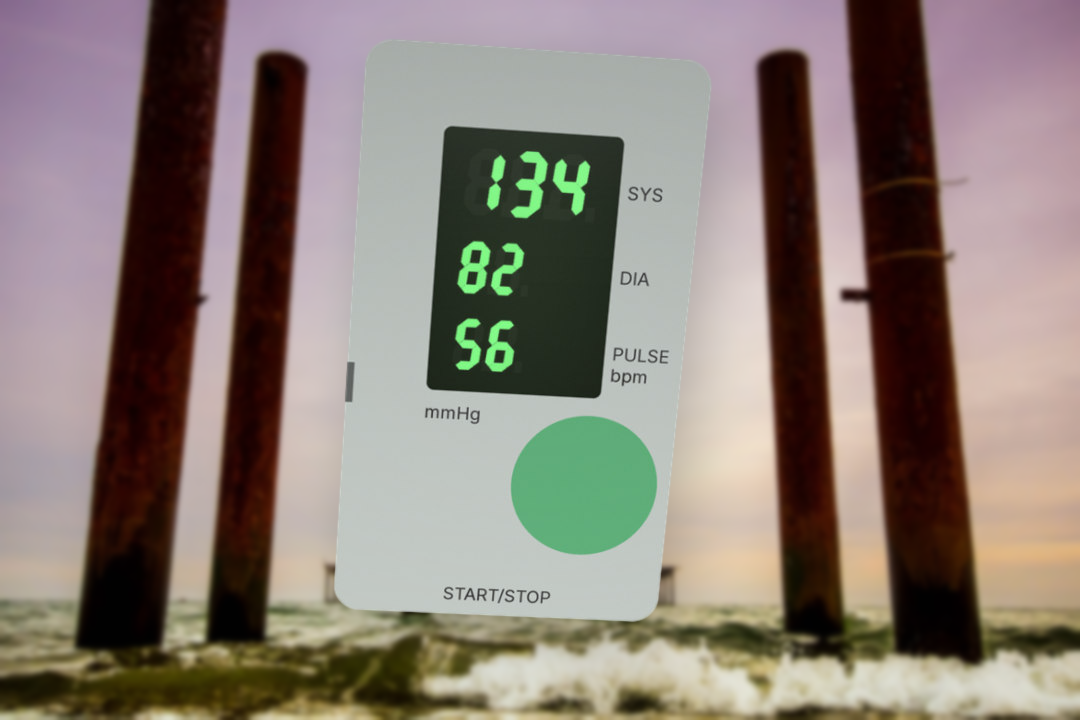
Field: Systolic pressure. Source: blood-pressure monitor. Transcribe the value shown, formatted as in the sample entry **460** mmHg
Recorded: **134** mmHg
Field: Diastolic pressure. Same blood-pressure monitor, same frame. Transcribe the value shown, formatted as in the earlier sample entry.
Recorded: **82** mmHg
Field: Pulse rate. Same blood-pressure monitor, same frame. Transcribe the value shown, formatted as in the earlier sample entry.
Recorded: **56** bpm
